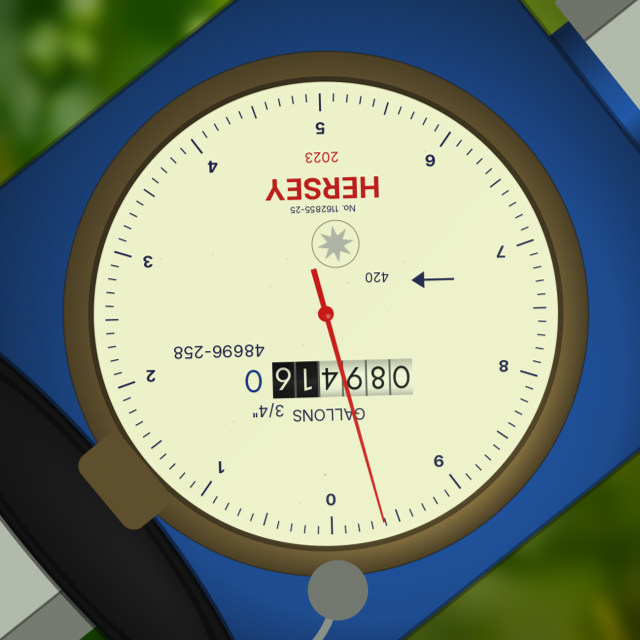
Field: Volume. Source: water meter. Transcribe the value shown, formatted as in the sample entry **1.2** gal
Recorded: **894159.6** gal
